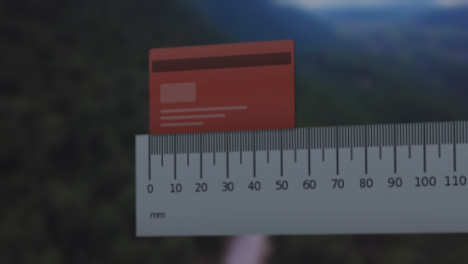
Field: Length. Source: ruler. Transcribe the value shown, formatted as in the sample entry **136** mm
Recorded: **55** mm
